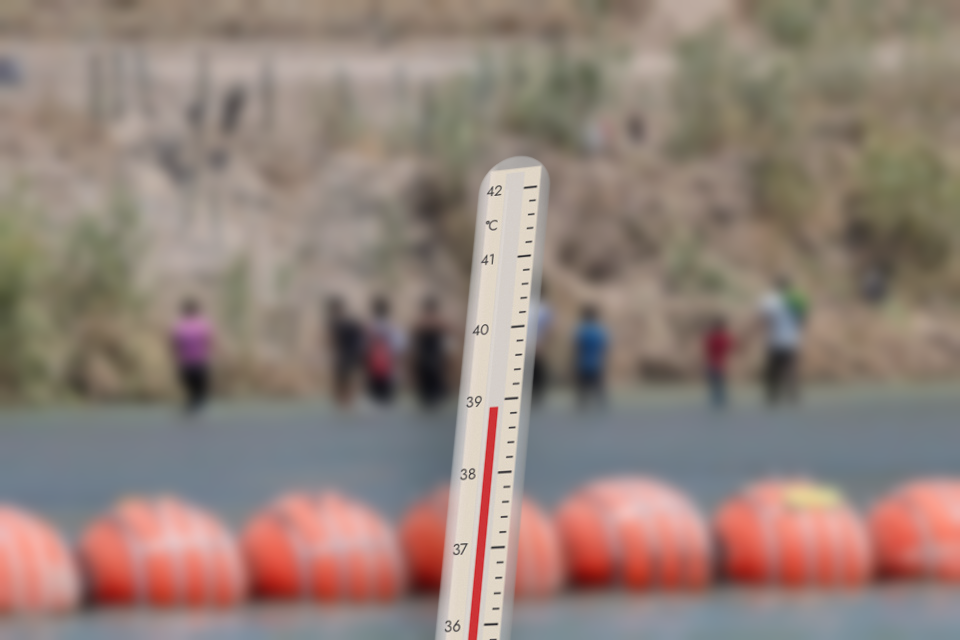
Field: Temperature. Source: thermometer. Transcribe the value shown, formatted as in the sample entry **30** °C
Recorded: **38.9** °C
